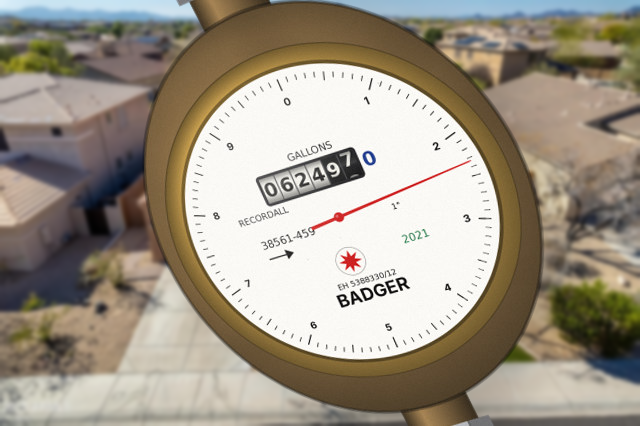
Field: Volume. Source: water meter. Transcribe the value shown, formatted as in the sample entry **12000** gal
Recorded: **624972.3** gal
